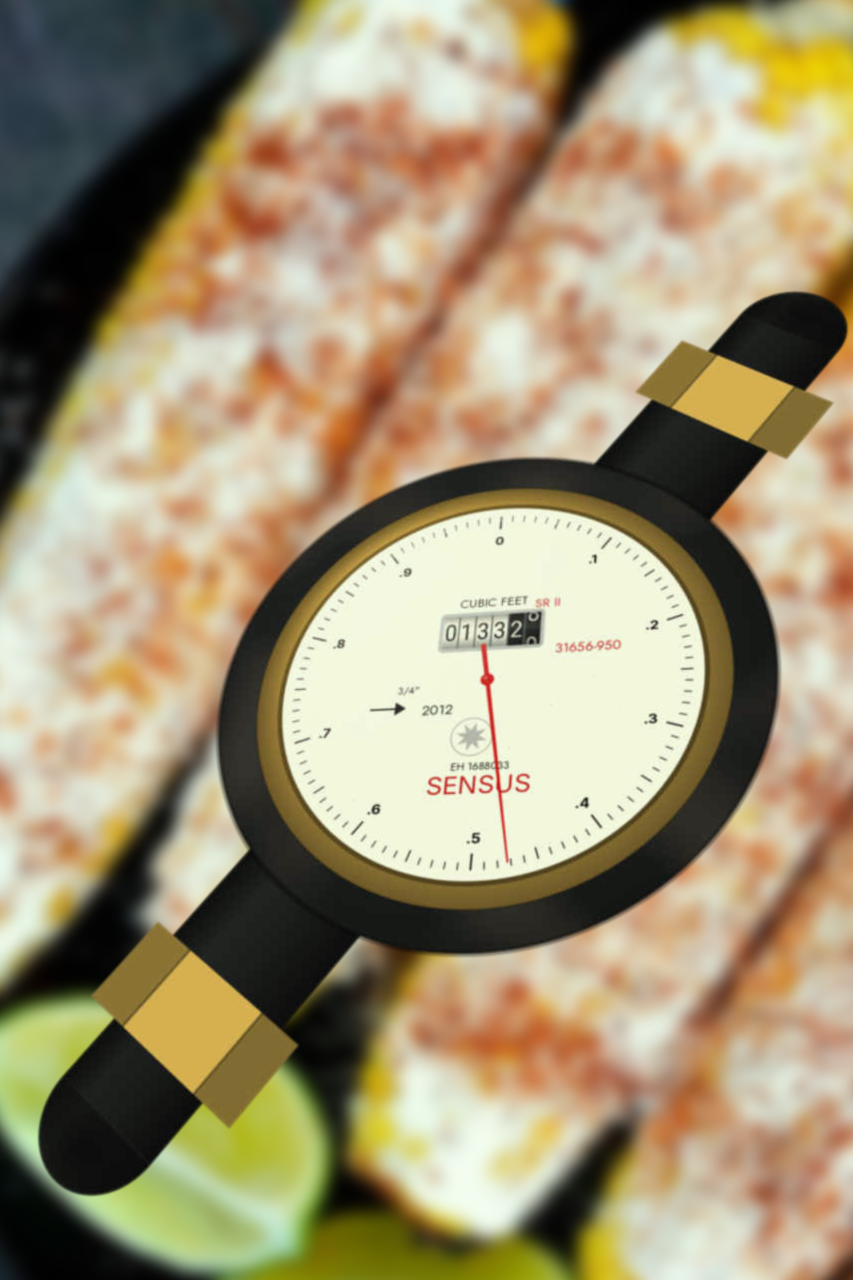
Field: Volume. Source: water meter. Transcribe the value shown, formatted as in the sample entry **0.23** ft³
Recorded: **13328.47** ft³
